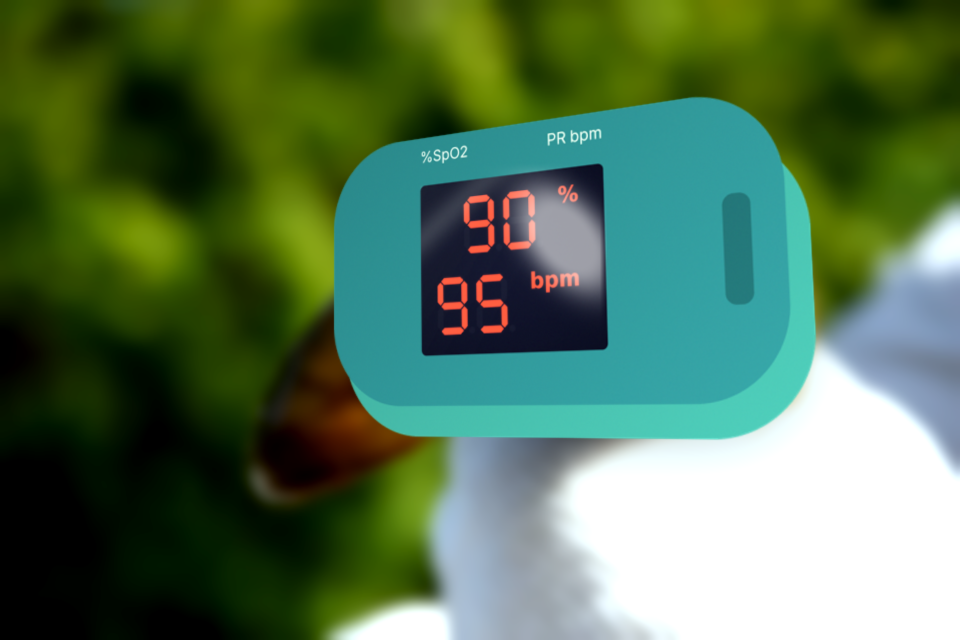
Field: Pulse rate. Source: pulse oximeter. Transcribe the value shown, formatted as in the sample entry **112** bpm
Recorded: **95** bpm
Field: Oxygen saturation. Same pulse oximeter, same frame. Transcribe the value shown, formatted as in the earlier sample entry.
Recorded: **90** %
